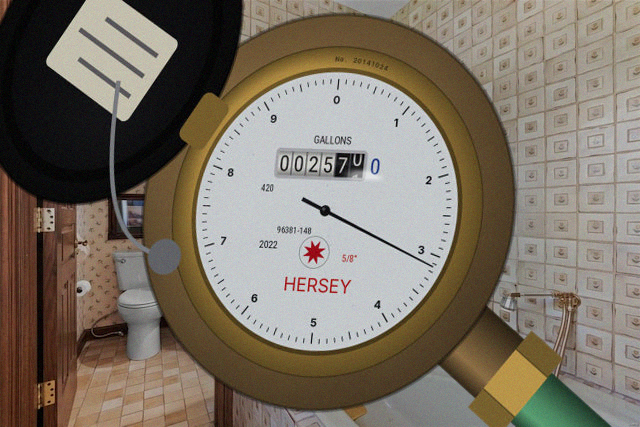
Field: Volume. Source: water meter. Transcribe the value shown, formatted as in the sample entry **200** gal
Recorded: **25703.1** gal
